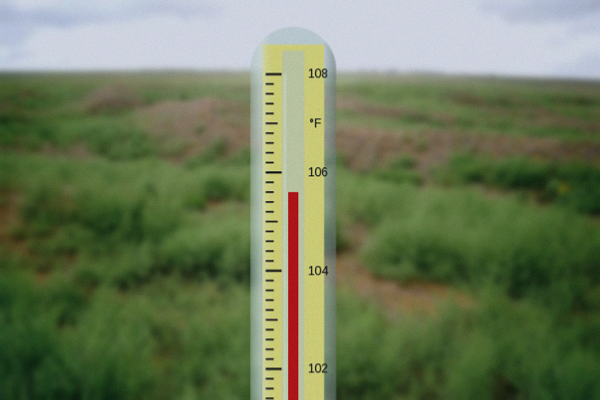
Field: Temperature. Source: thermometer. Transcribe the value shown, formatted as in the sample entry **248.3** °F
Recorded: **105.6** °F
